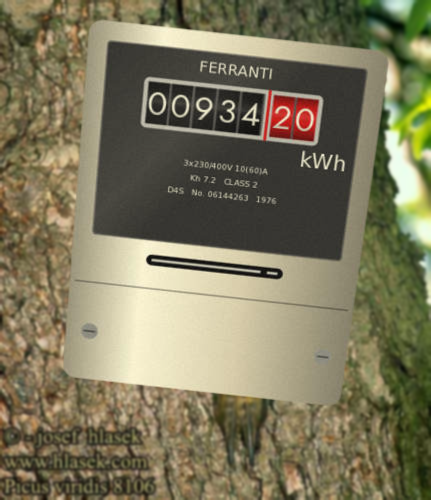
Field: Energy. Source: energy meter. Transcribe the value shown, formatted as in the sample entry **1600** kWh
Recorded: **934.20** kWh
